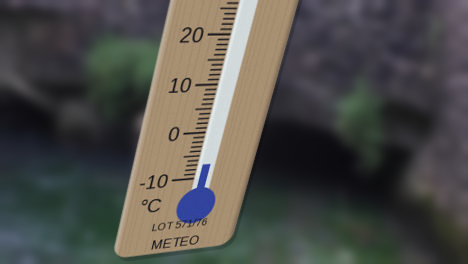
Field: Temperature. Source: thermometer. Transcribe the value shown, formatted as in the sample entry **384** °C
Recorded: **-7** °C
